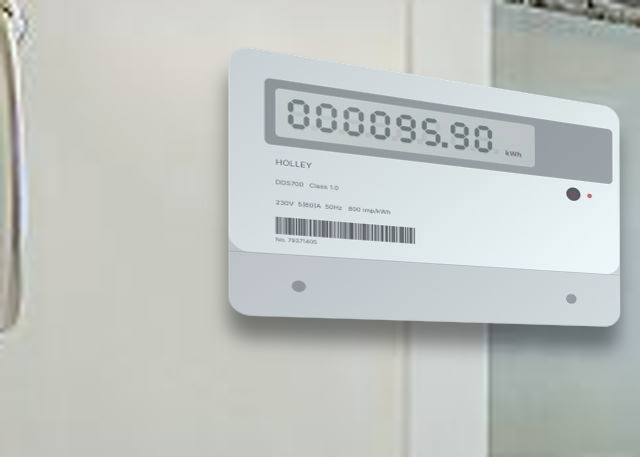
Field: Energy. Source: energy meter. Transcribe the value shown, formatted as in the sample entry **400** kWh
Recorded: **95.90** kWh
